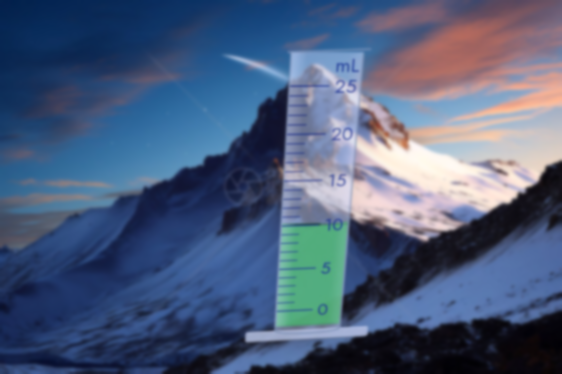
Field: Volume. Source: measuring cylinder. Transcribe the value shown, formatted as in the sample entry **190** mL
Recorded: **10** mL
